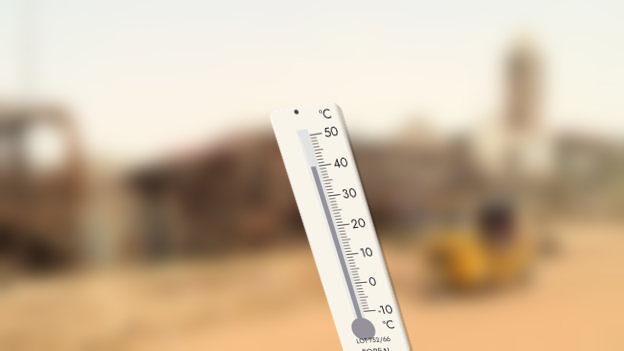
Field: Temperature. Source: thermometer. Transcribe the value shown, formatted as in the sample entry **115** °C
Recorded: **40** °C
